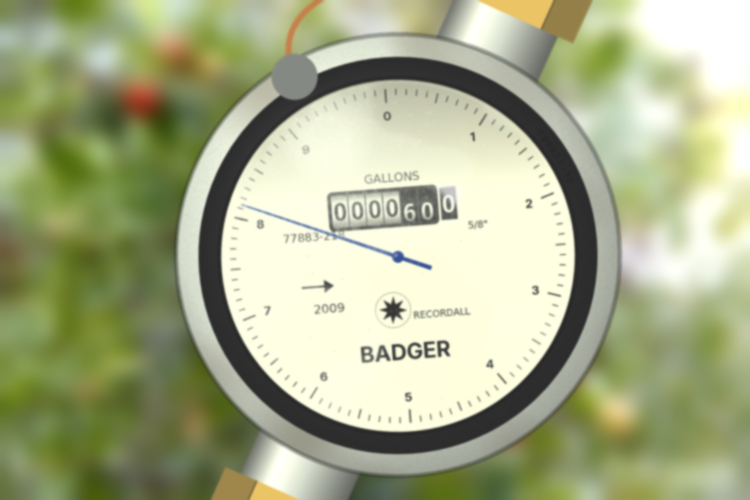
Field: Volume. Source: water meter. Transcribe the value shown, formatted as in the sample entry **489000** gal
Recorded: **598.1** gal
